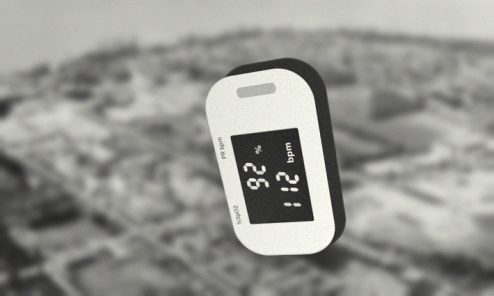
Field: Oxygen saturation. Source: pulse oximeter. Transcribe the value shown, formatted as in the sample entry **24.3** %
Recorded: **92** %
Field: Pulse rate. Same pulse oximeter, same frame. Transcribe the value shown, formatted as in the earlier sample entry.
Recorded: **112** bpm
